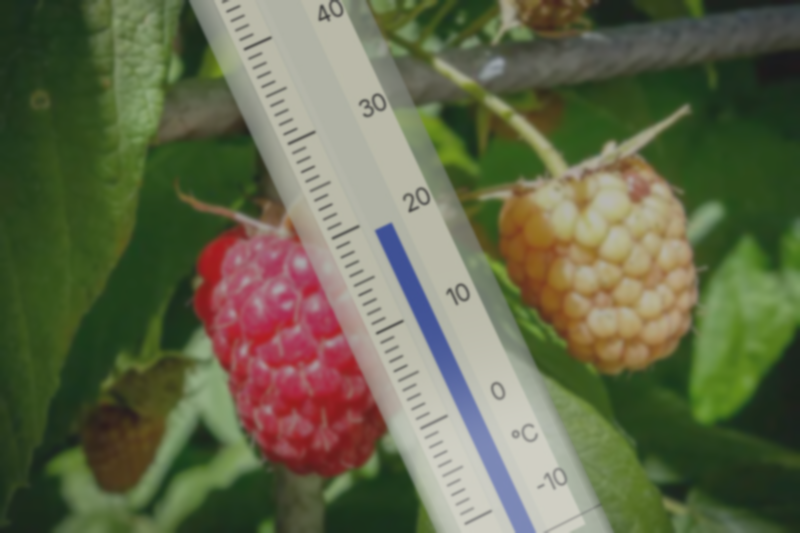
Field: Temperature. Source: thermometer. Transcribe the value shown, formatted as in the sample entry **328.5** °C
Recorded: **19** °C
